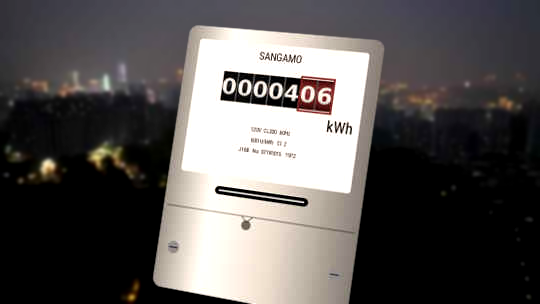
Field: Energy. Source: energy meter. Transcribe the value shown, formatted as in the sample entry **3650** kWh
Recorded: **4.06** kWh
